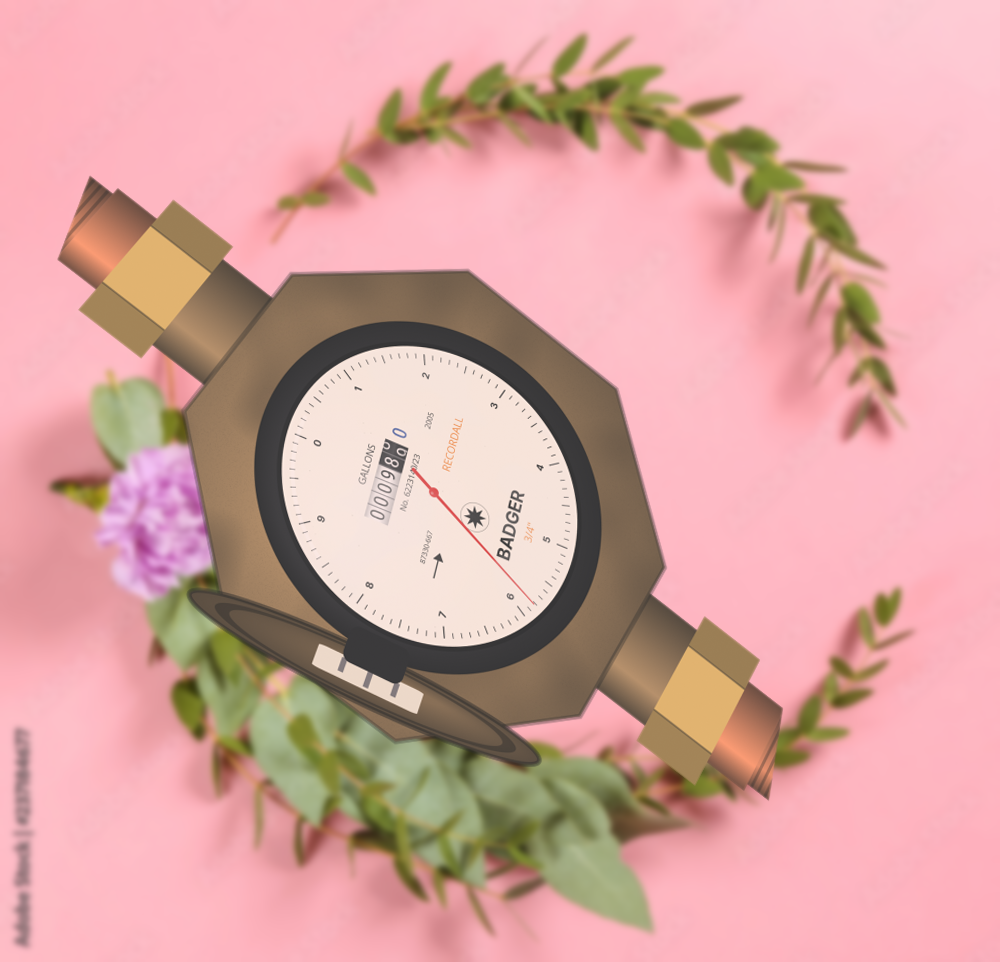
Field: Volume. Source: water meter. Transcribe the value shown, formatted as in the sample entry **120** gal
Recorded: **9885.8** gal
